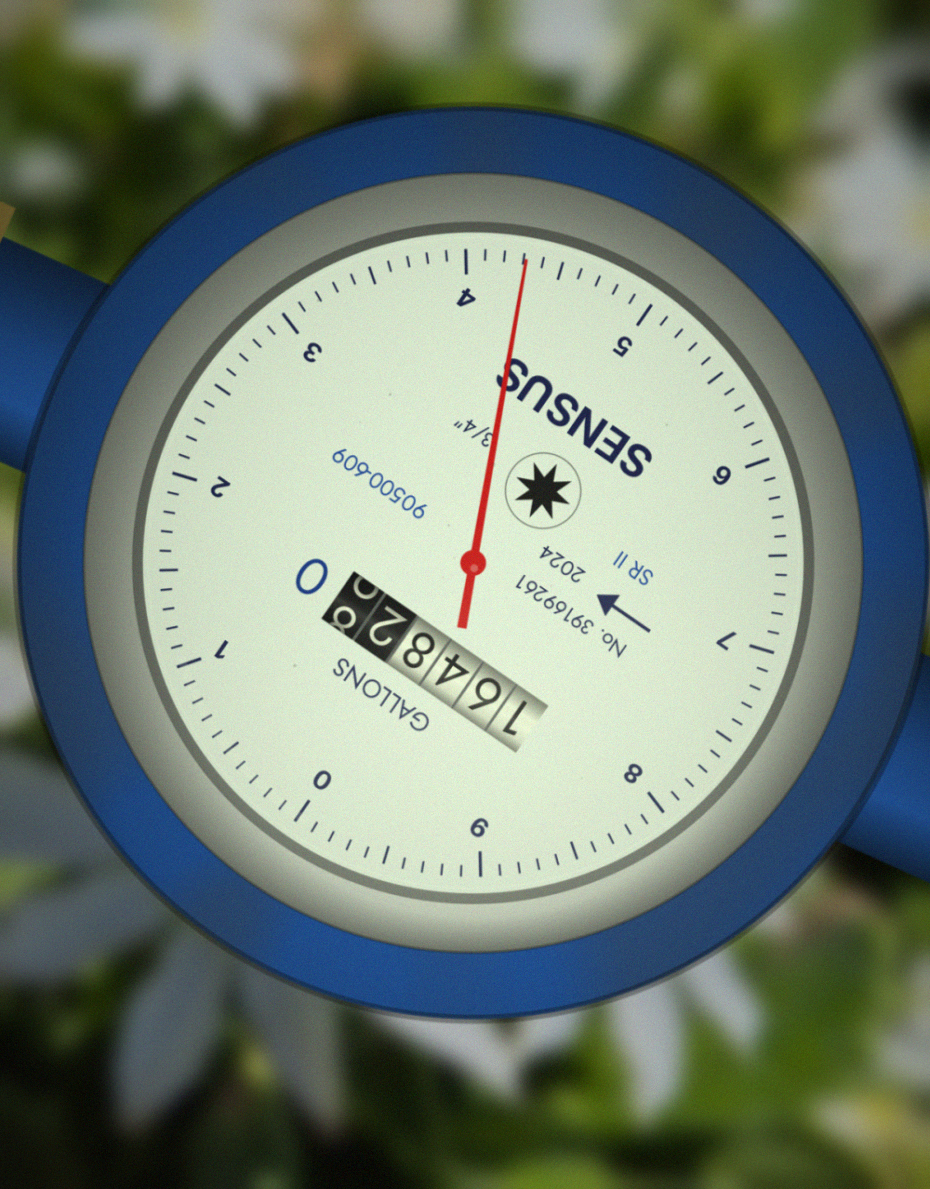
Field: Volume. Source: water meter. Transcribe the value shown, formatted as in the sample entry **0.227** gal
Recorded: **1648284.3** gal
